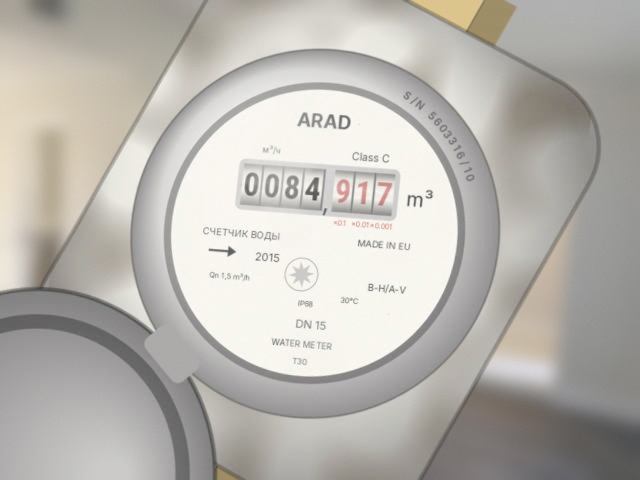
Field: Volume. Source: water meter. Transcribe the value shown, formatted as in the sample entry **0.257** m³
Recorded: **84.917** m³
